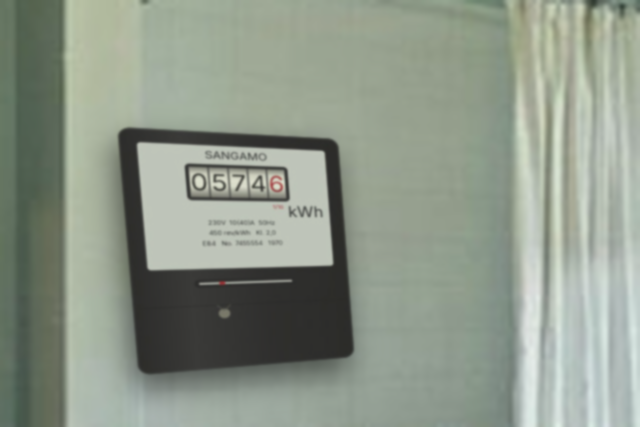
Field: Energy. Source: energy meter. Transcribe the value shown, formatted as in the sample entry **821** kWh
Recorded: **574.6** kWh
